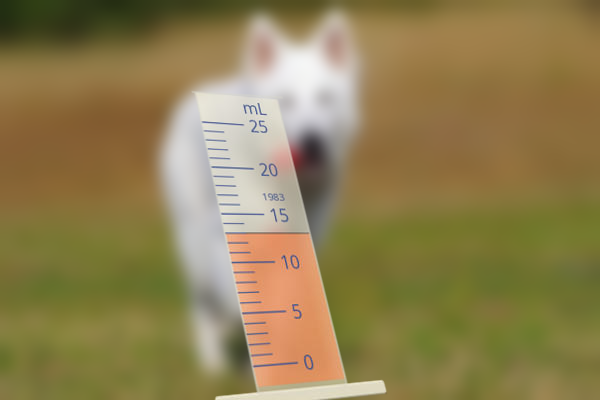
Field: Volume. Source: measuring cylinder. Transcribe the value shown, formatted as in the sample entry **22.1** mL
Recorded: **13** mL
